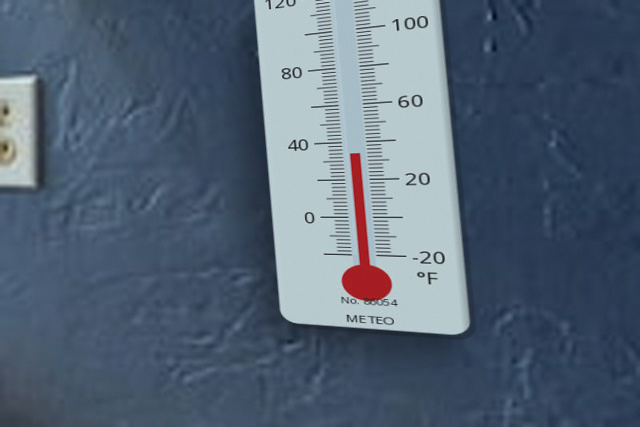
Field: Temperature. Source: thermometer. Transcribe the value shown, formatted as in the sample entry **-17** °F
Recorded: **34** °F
